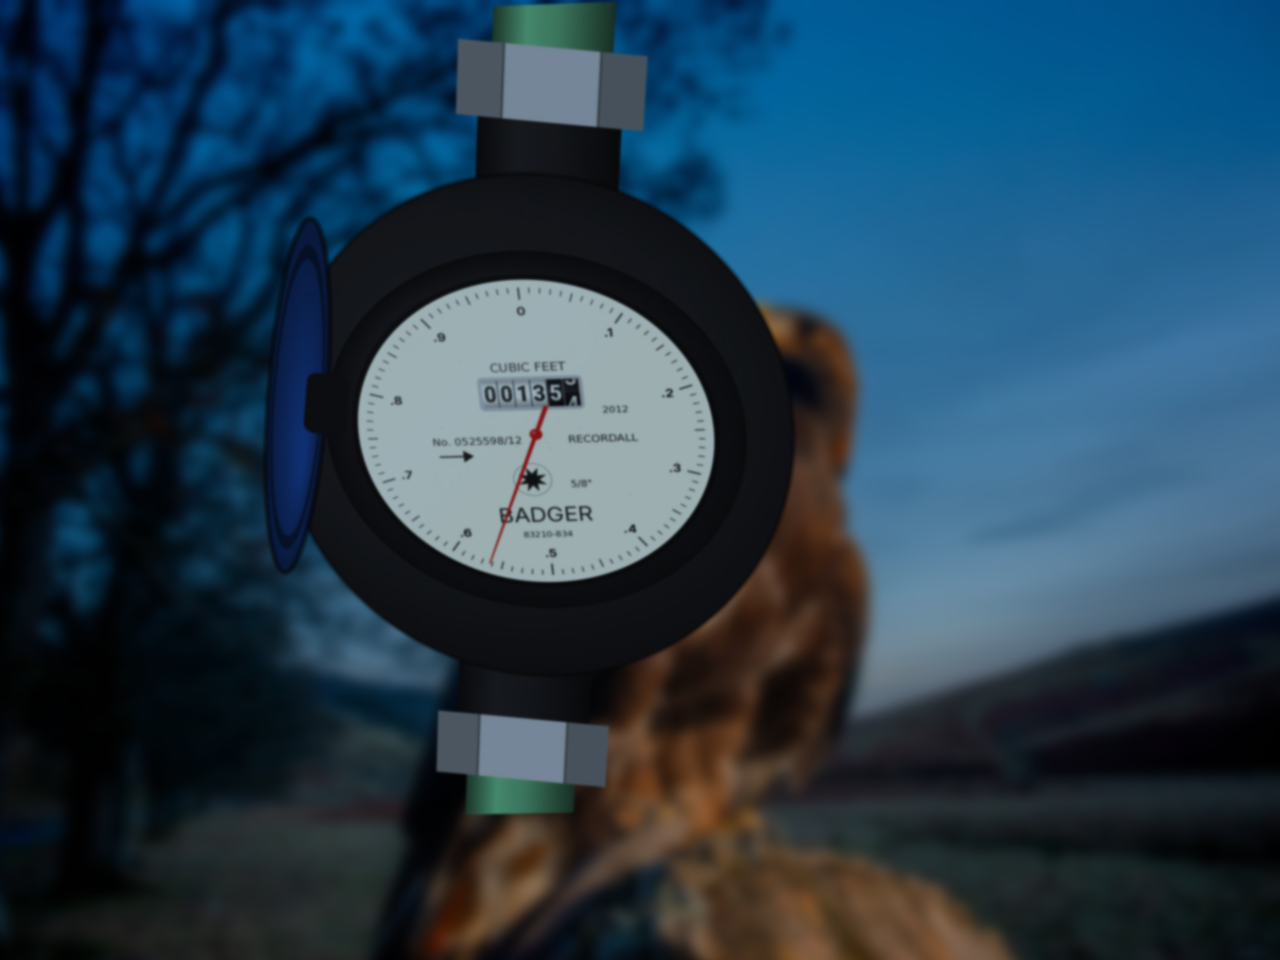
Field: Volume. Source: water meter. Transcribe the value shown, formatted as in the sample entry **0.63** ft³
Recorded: **1353.56** ft³
